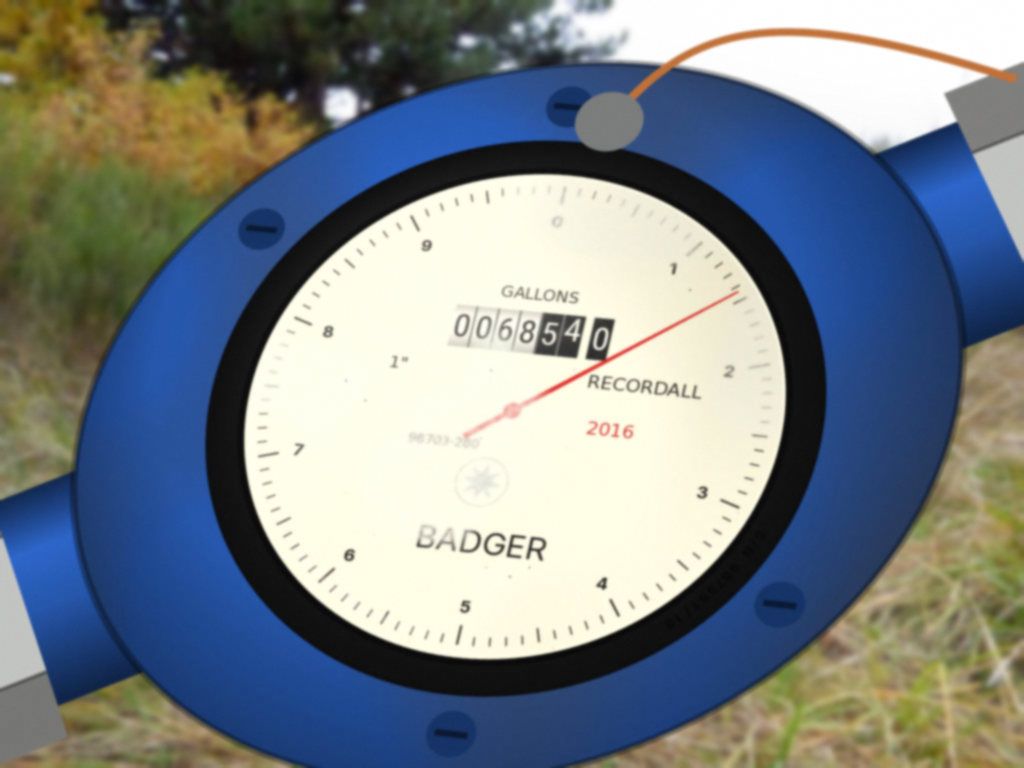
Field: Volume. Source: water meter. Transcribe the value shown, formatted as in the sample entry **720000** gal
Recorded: **68541.4** gal
